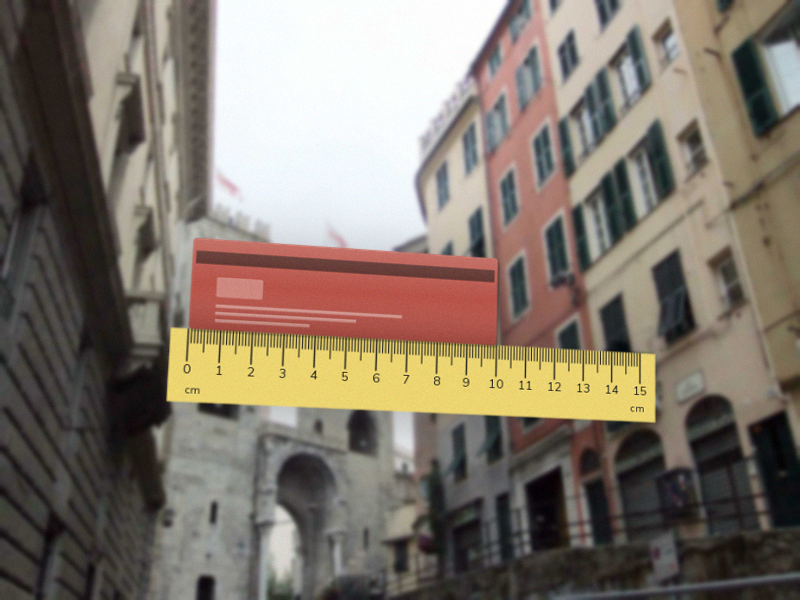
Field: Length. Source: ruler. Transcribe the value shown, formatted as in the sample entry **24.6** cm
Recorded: **10** cm
